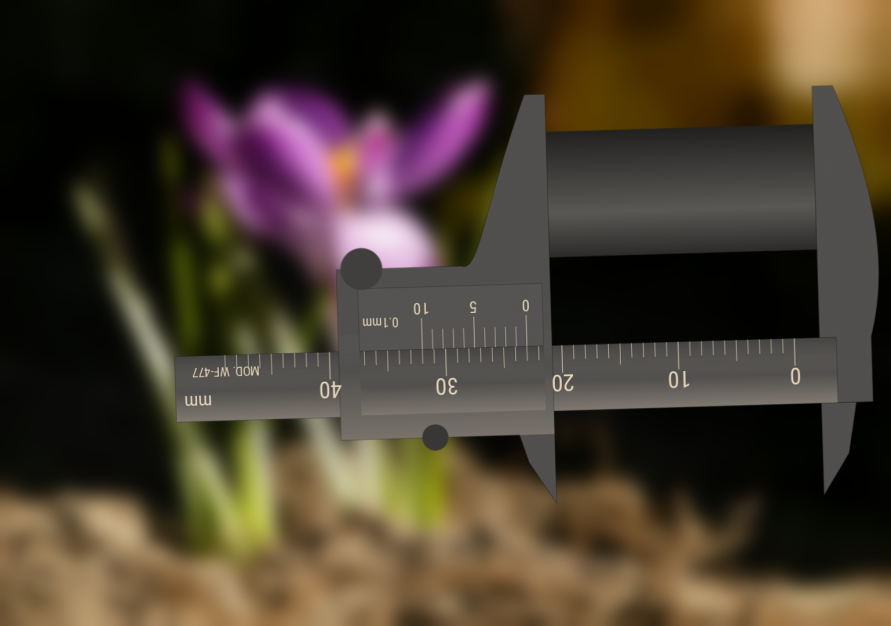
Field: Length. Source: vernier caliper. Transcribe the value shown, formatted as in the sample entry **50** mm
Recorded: **23.0** mm
